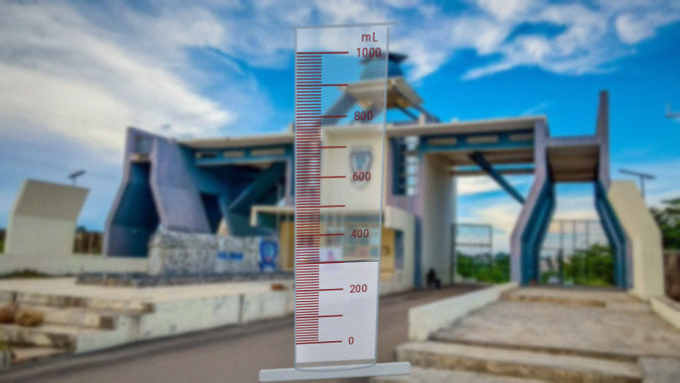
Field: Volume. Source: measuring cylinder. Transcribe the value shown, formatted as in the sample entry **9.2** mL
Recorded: **300** mL
